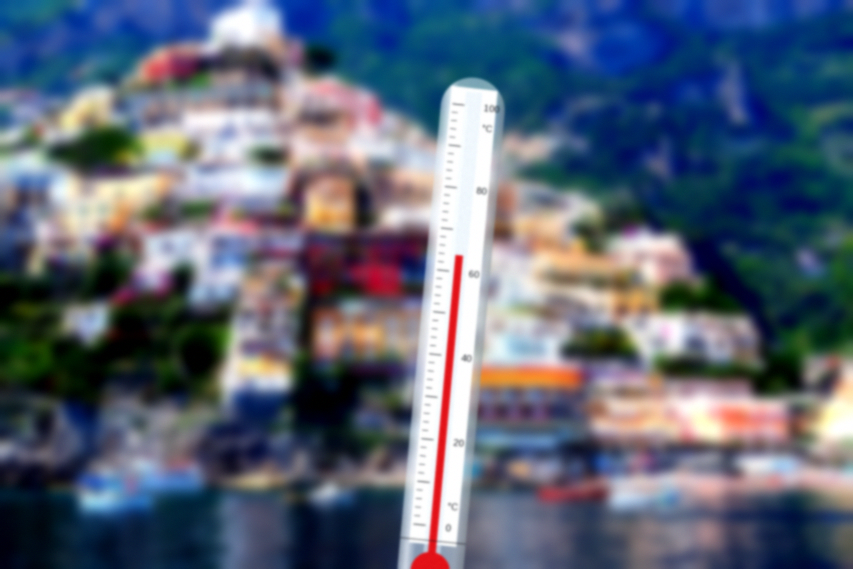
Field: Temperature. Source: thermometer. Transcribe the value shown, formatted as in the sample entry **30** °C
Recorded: **64** °C
